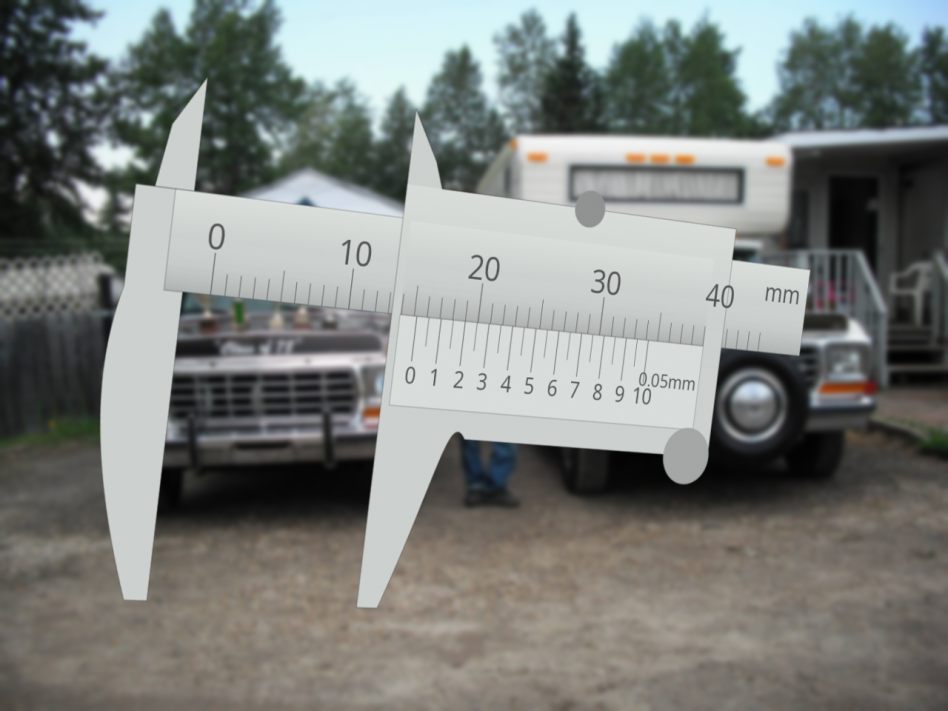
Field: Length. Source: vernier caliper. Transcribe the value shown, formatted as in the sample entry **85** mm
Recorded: **15.2** mm
